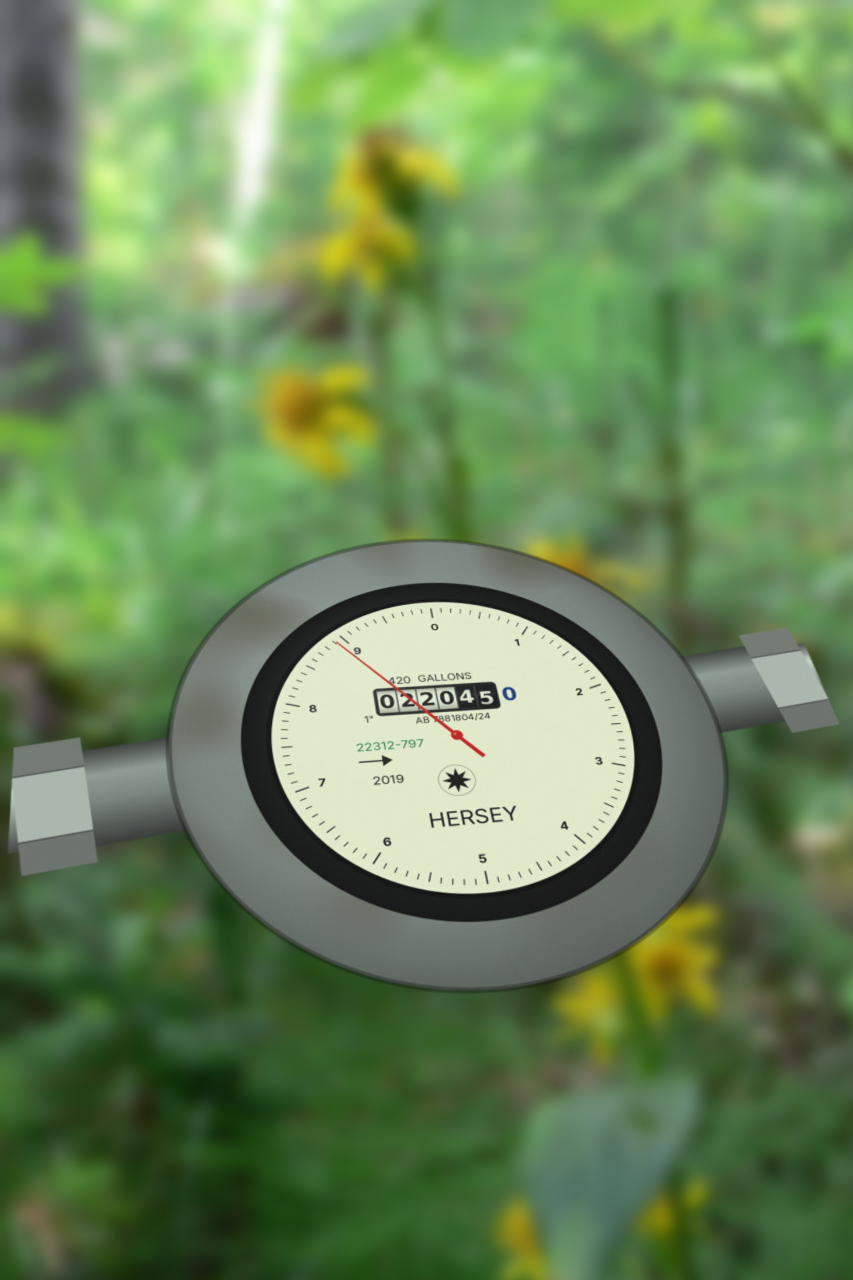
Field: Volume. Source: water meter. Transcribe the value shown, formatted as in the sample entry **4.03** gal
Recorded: **220448.9** gal
